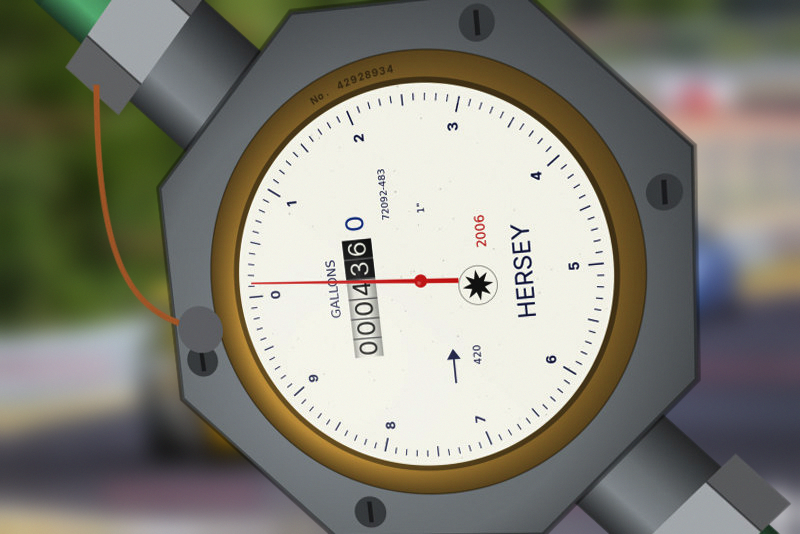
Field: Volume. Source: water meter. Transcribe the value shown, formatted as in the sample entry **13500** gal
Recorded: **4360.1** gal
